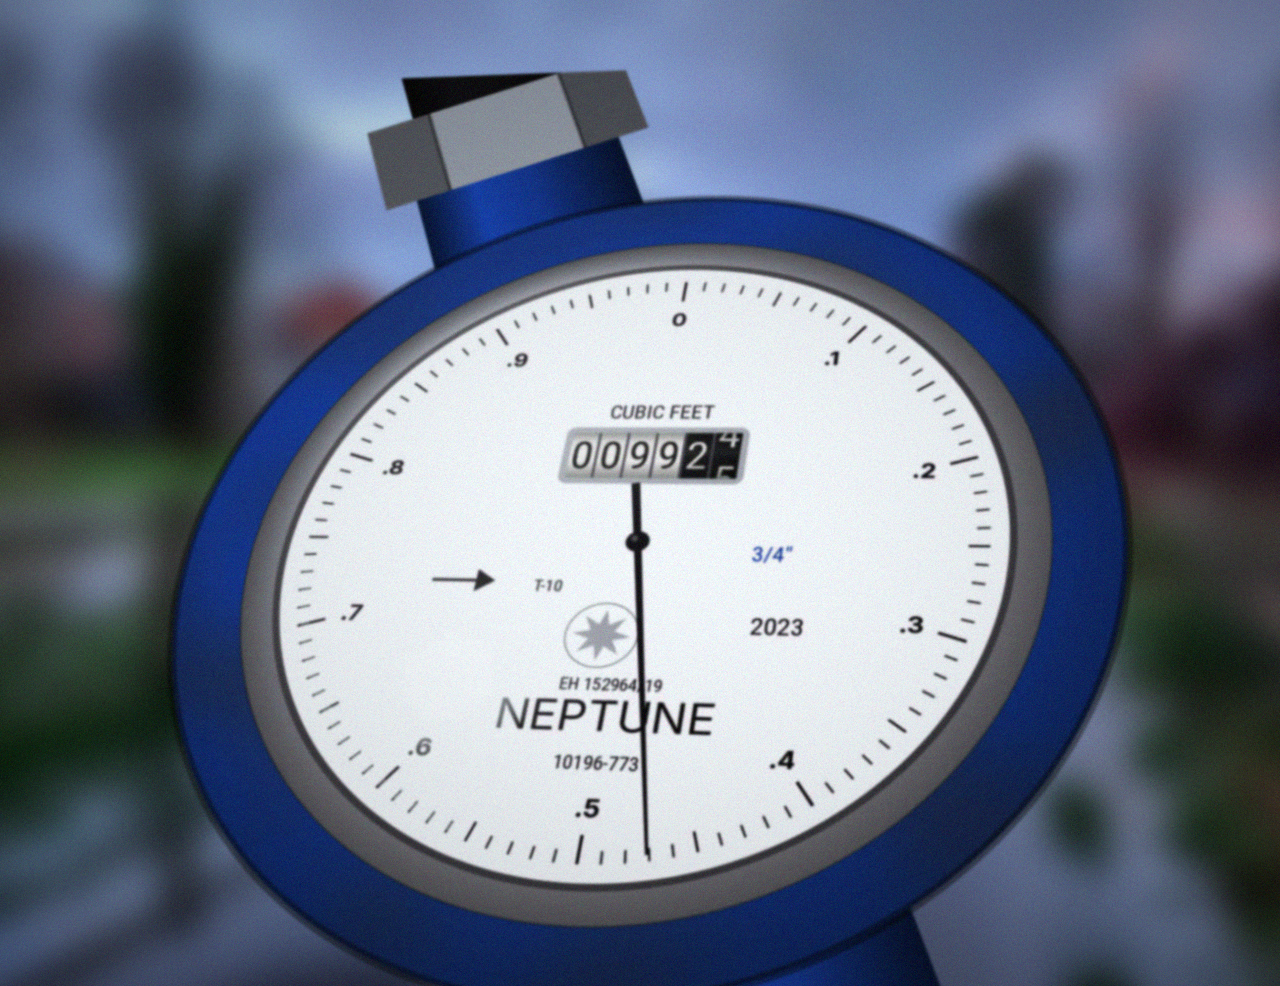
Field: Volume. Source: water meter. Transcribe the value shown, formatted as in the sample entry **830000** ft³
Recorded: **9924.47** ft³
